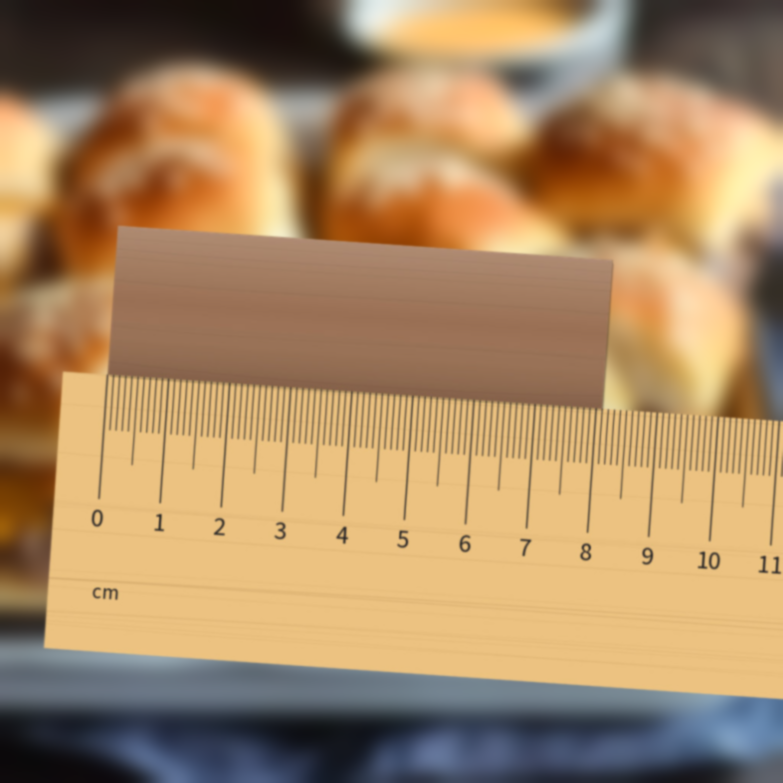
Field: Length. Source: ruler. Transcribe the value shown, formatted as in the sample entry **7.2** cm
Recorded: **8.1** cm
